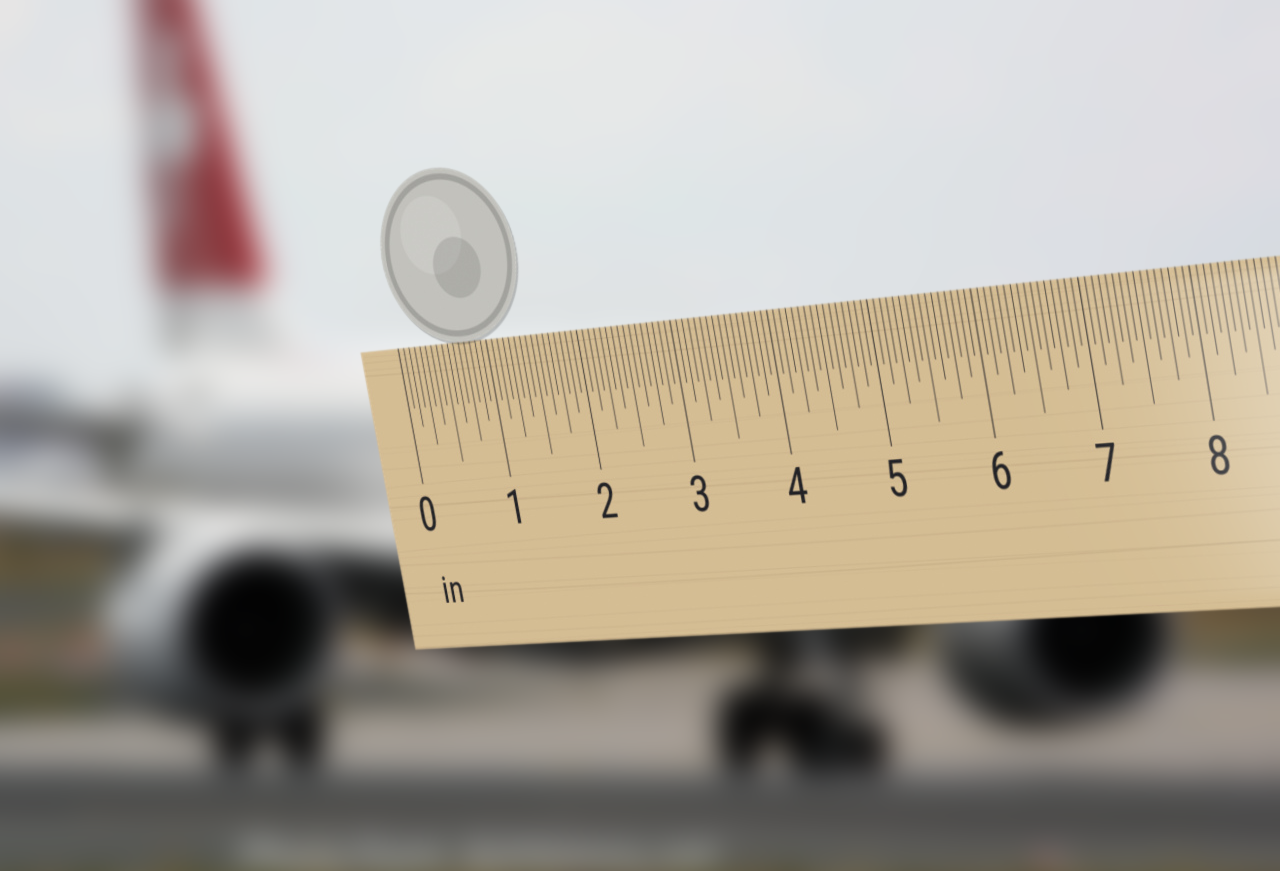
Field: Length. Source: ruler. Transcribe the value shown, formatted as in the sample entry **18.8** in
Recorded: **1.5** in
